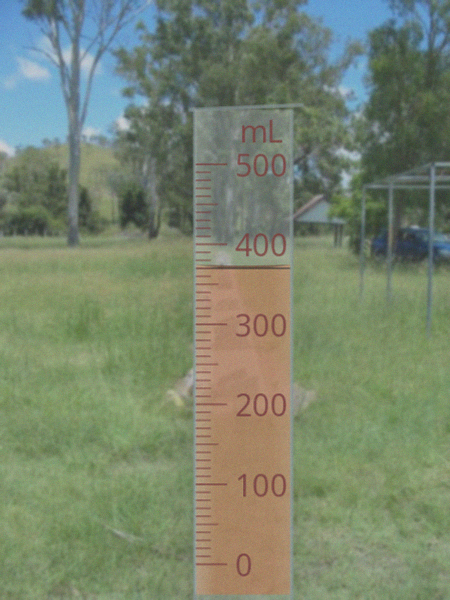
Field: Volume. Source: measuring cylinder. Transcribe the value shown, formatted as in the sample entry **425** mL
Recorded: **370** mL
